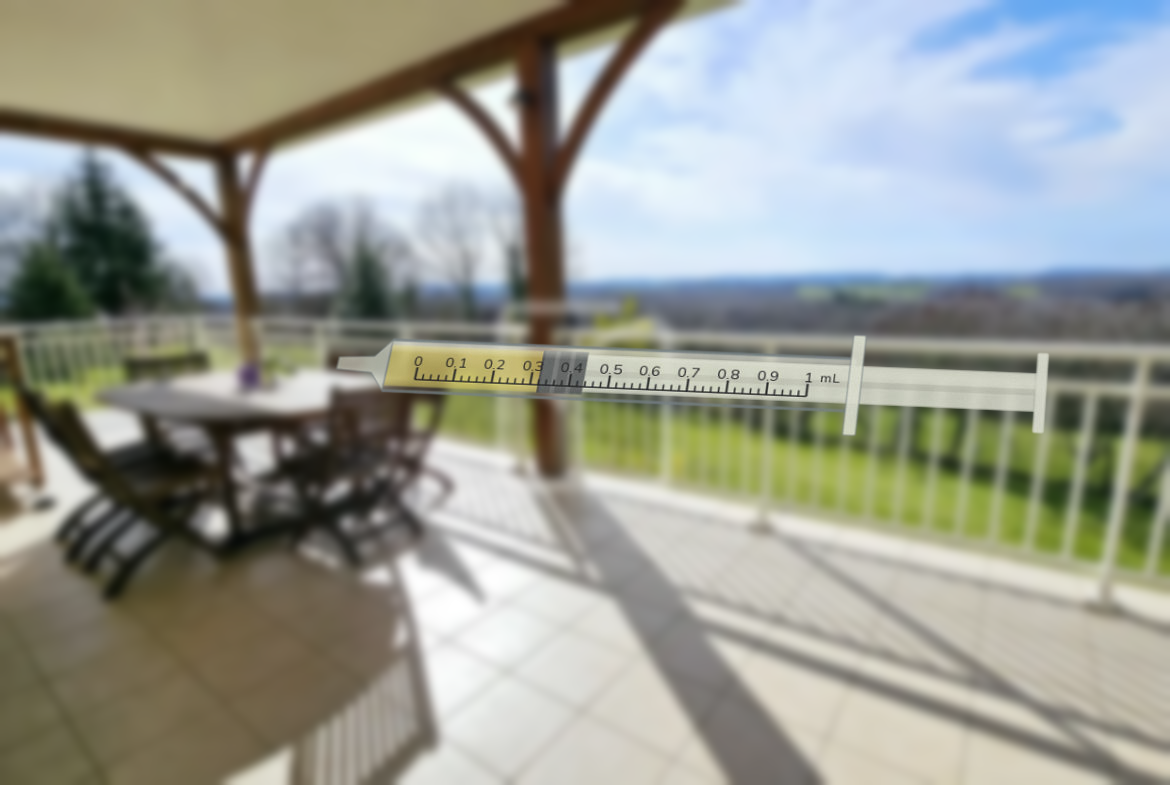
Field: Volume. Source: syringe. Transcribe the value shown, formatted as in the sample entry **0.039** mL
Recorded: **0.32** mL
